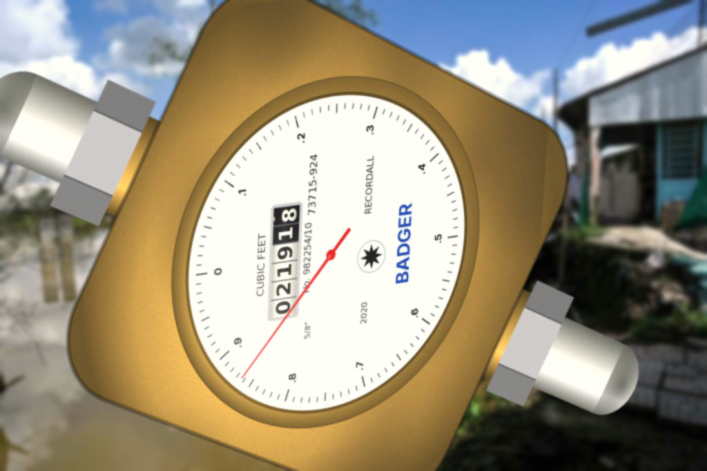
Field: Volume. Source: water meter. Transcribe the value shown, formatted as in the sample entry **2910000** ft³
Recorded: **21917.86** ft³
